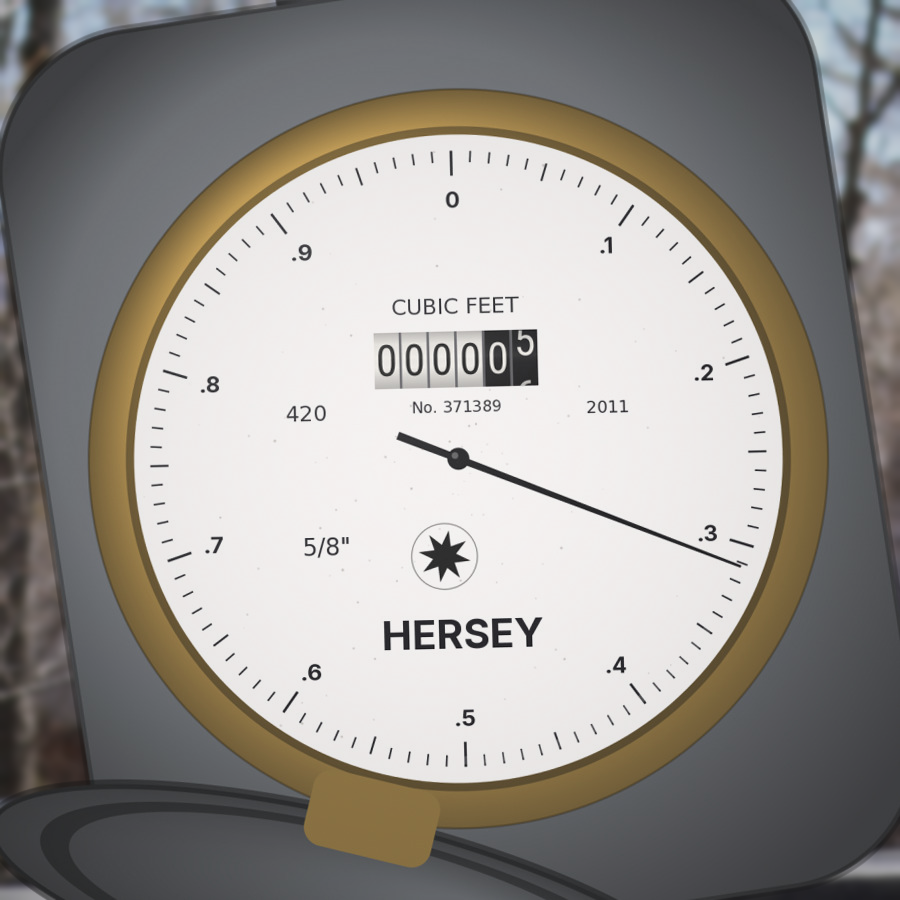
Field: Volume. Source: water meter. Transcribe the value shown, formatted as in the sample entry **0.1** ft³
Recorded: **5.31** ft³
